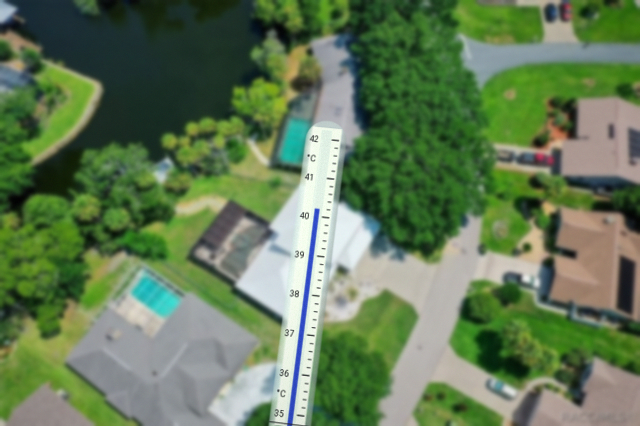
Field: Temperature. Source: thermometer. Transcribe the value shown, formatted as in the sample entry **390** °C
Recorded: **40.2** °C
